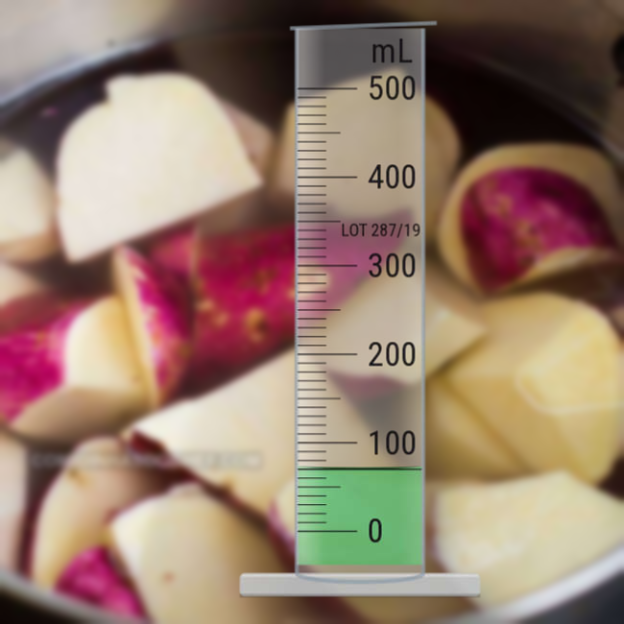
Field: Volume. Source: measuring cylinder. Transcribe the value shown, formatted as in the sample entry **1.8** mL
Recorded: **70** mL
